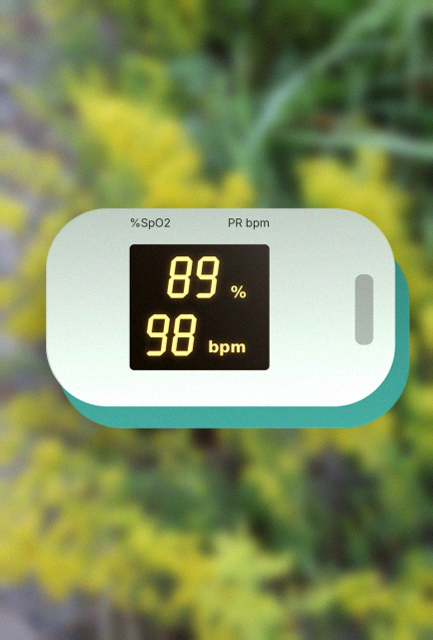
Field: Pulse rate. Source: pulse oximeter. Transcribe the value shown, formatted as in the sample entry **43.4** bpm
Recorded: **98** bpm
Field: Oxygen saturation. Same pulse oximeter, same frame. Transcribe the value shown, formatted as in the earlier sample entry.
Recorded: **89** %
